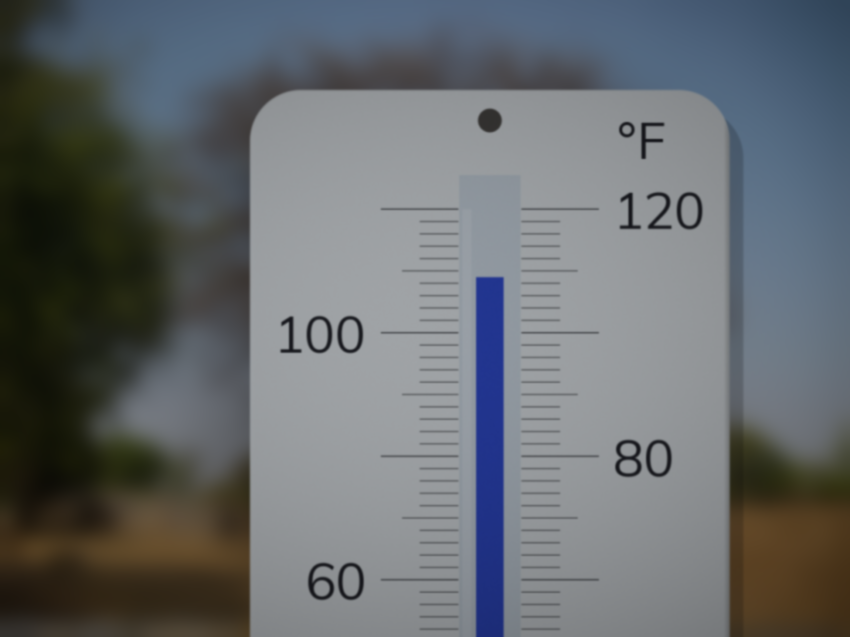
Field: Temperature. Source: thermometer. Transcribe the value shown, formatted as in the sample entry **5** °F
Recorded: **109** °F
